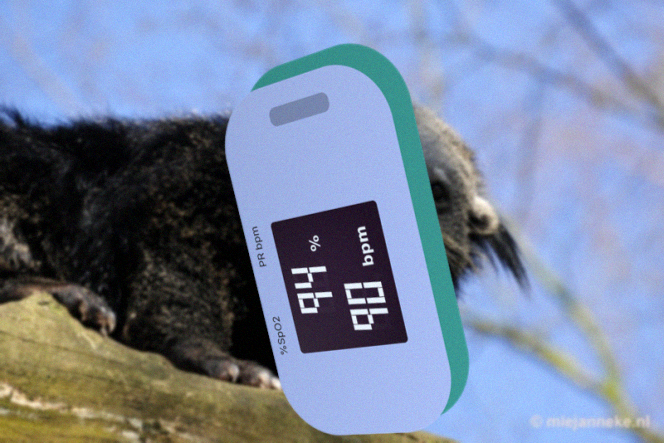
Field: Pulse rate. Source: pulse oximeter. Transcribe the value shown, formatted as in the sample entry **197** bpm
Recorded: **90** bpm
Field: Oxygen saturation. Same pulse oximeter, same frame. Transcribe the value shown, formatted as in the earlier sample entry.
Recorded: **94** %
